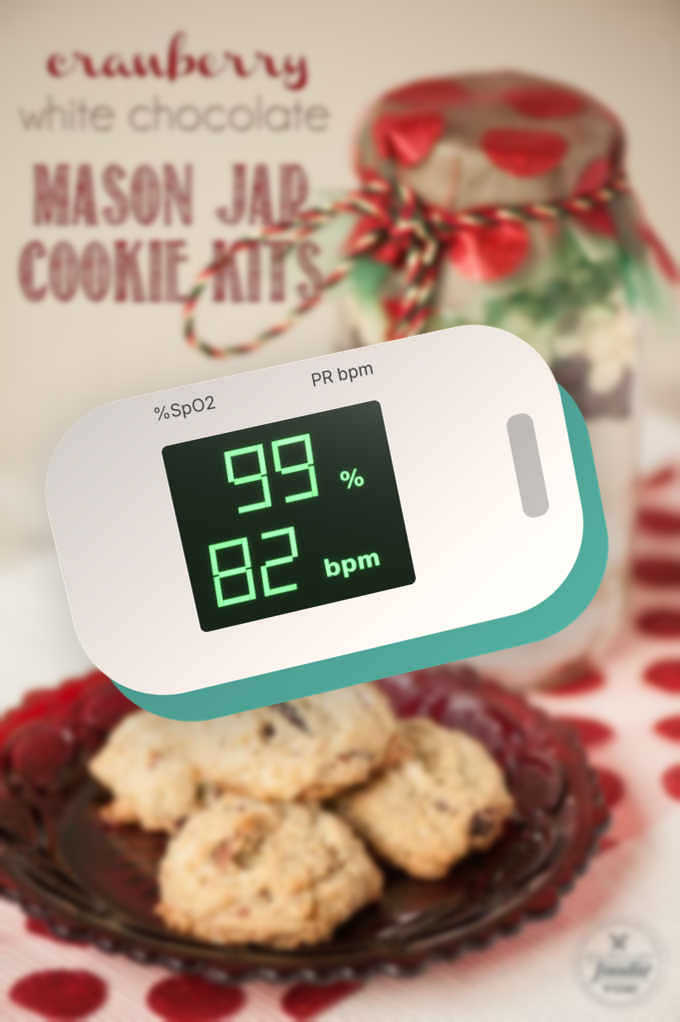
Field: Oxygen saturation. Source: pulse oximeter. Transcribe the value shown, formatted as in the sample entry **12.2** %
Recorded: **99** %
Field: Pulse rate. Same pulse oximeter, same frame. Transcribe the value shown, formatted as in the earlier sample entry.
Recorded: **82** bpm
